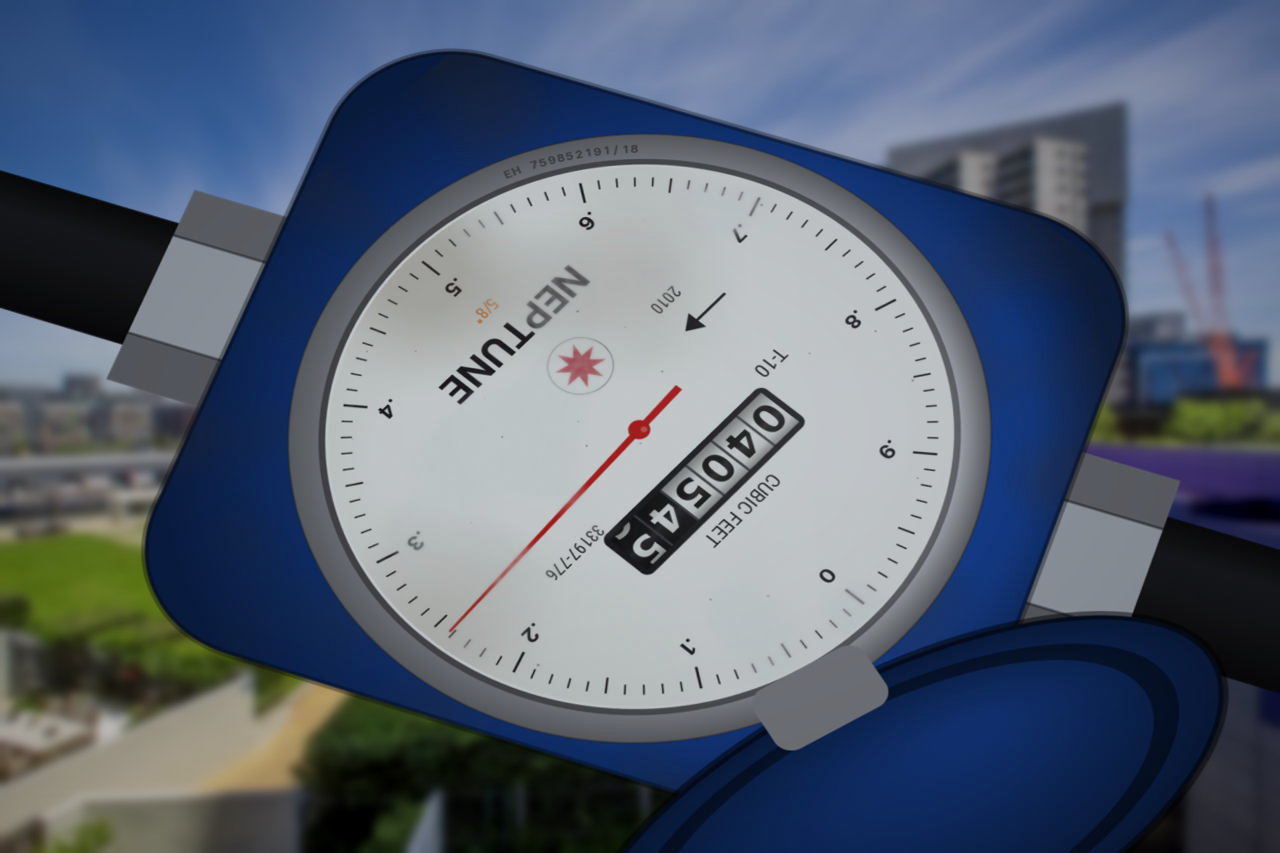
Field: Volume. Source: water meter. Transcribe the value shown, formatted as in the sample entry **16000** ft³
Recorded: **40545.24** ft³
